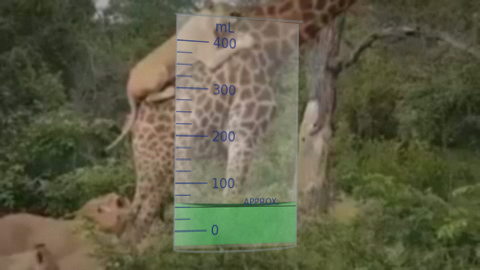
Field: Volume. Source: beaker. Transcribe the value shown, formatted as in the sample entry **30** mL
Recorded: **50** mL
